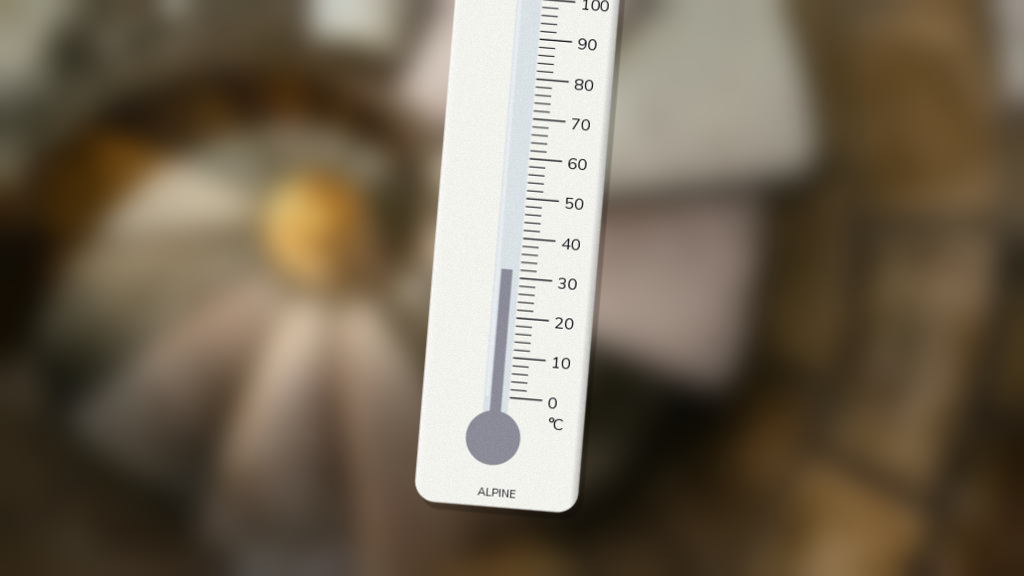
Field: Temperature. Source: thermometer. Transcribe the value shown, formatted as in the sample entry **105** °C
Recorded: **32** °C
